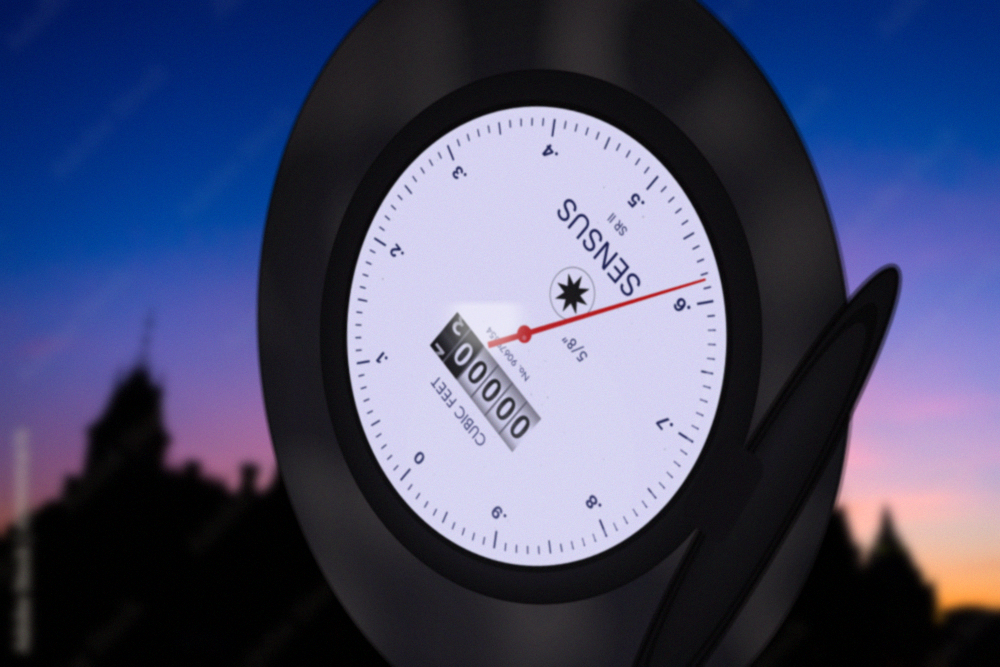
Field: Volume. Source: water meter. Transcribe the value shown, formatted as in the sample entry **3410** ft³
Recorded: **2.58** ft³
